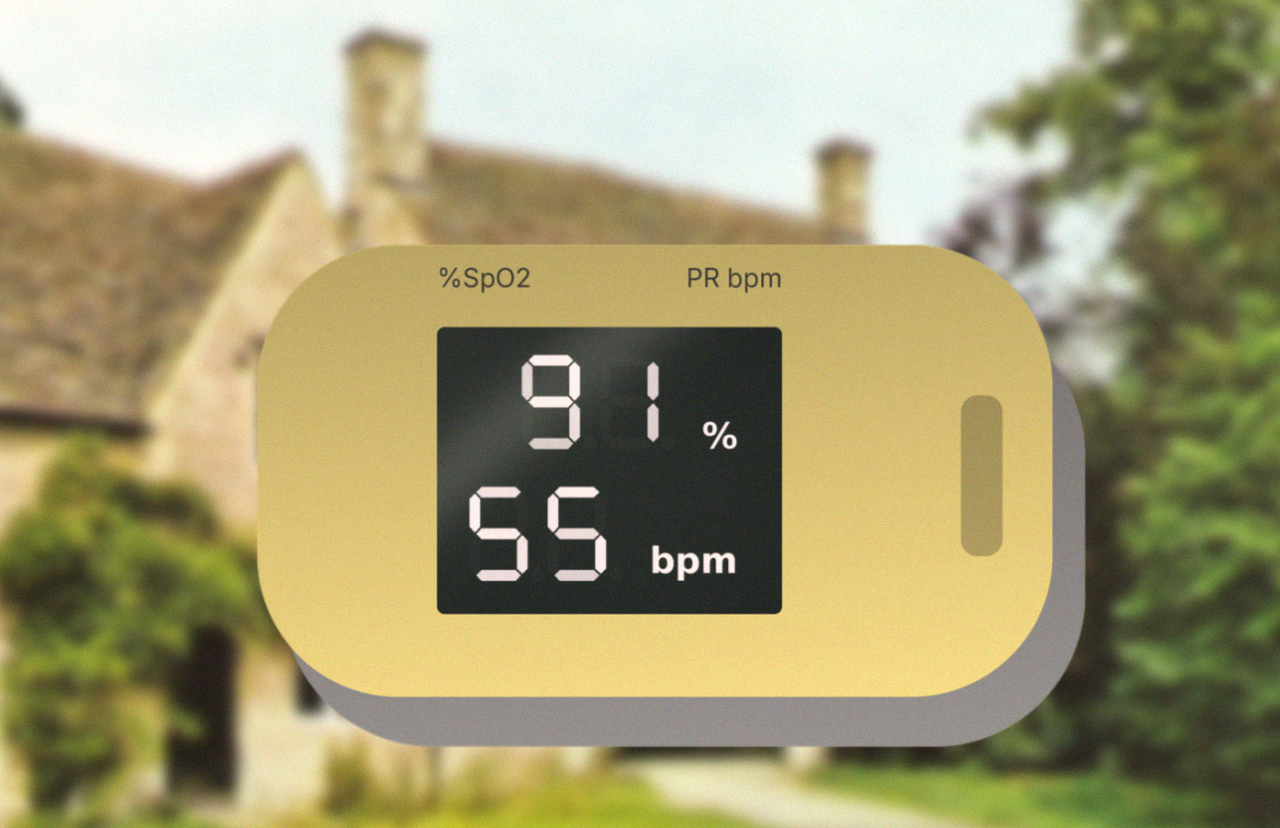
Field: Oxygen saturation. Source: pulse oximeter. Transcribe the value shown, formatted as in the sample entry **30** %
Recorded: **91** %
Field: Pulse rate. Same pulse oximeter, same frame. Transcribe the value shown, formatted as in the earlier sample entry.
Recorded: **55** bpm
